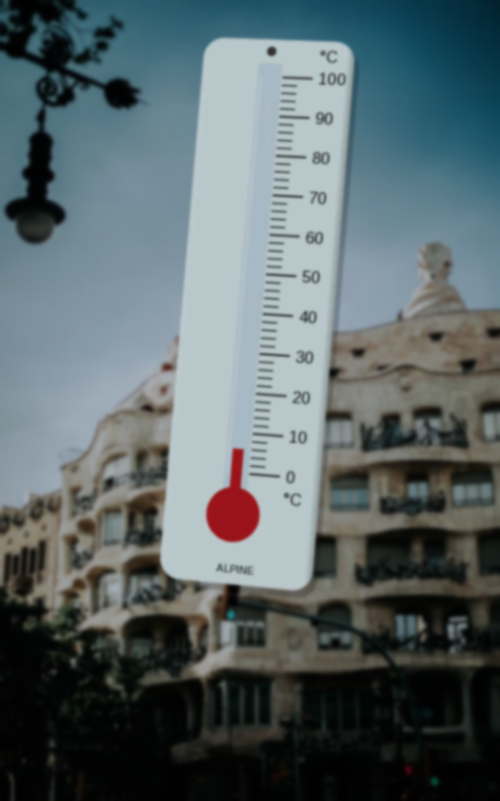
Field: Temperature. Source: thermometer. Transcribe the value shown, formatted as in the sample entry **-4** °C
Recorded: **6** °C
